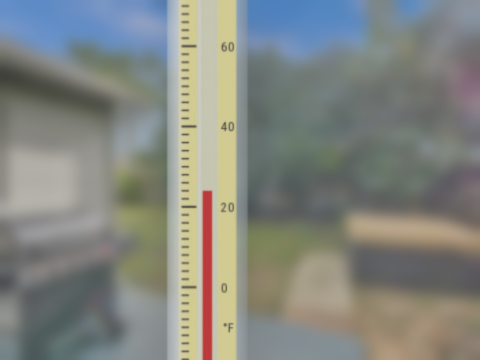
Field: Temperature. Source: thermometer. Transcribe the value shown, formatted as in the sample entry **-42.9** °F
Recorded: **24** °F
